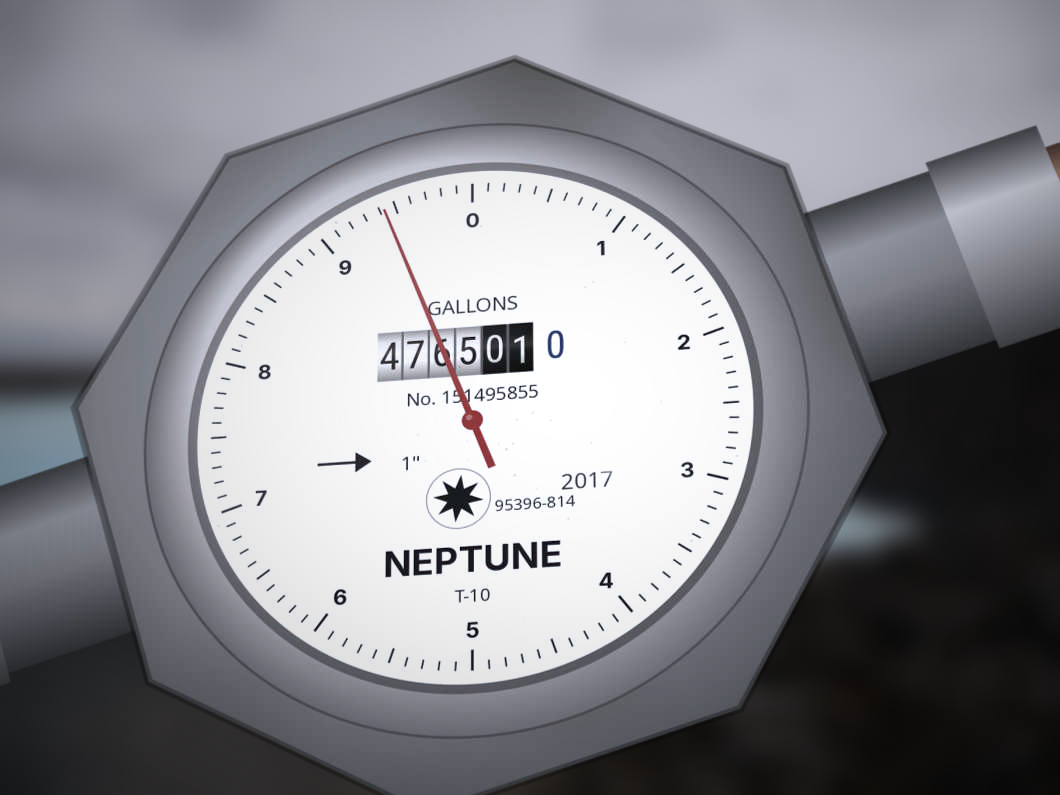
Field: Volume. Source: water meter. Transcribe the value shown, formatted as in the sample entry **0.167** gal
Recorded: **4765009.4** gal
